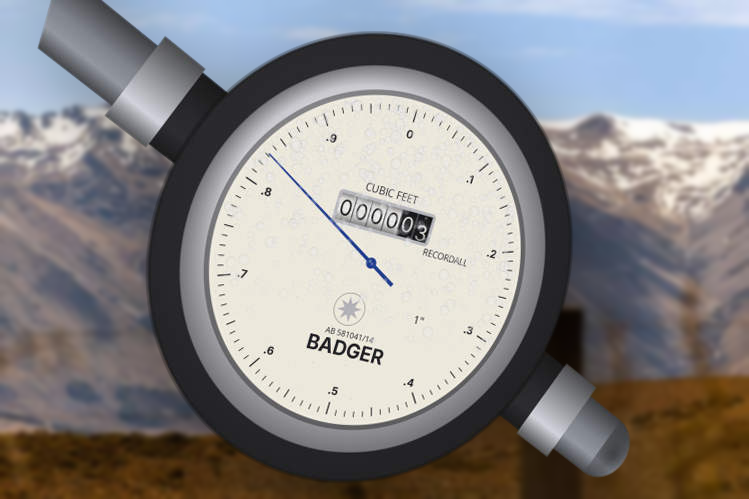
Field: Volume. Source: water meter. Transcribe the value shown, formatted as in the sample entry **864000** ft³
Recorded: **2.83** ft³
